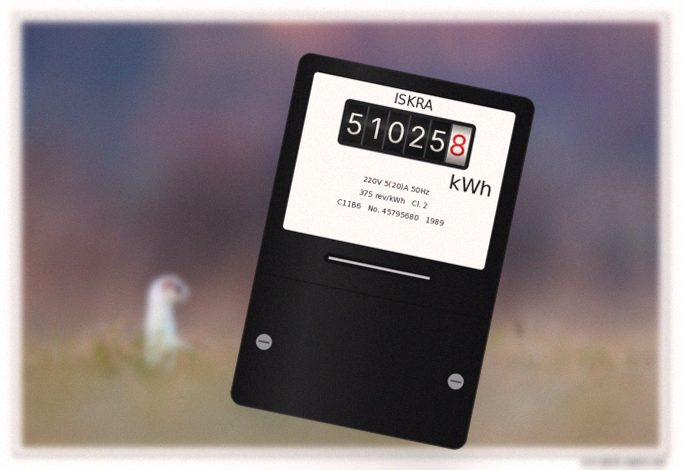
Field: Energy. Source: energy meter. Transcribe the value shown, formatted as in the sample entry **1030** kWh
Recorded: **51025.8** kWh
